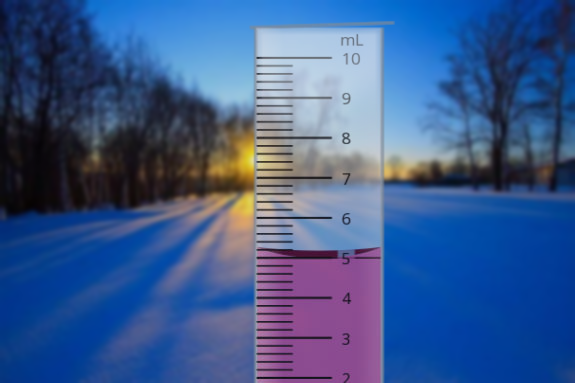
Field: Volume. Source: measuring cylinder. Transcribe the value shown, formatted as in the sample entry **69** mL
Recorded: **5** mL
